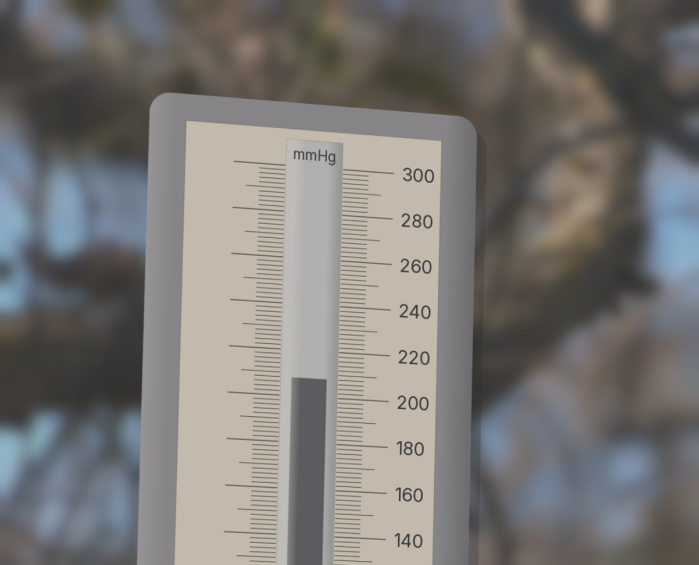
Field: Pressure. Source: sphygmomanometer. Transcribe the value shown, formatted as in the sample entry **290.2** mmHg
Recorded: **208** mmHg
